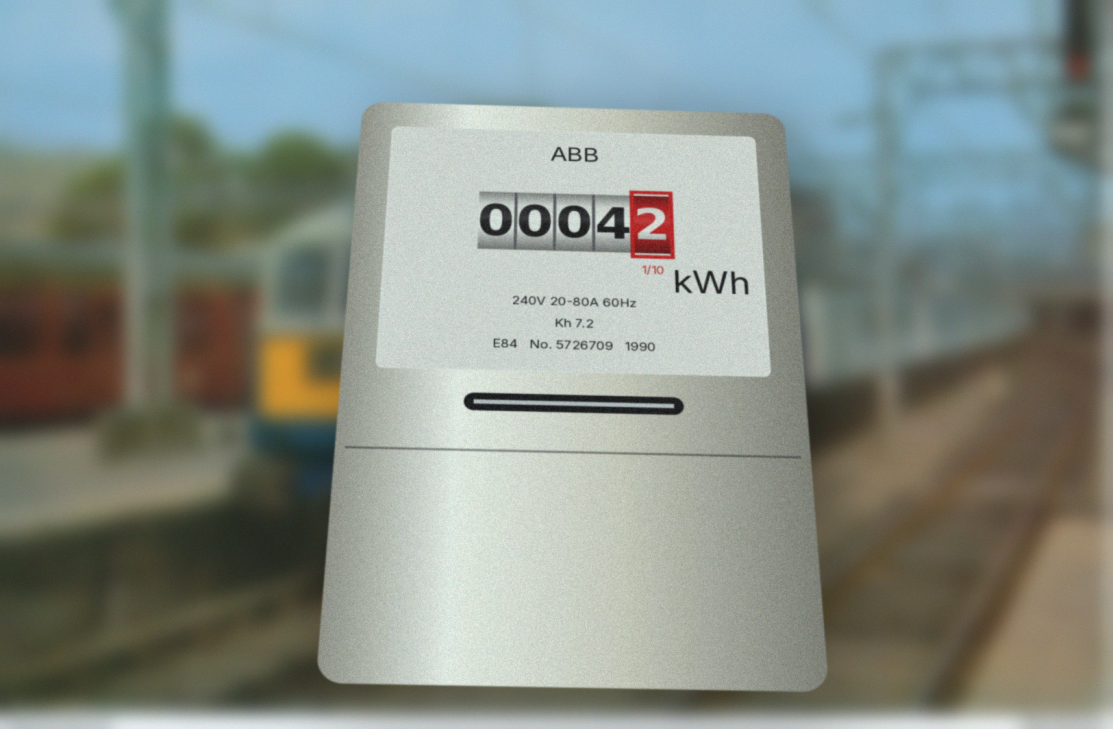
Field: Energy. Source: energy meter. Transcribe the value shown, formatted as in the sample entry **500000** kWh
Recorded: **4.2** kWh
